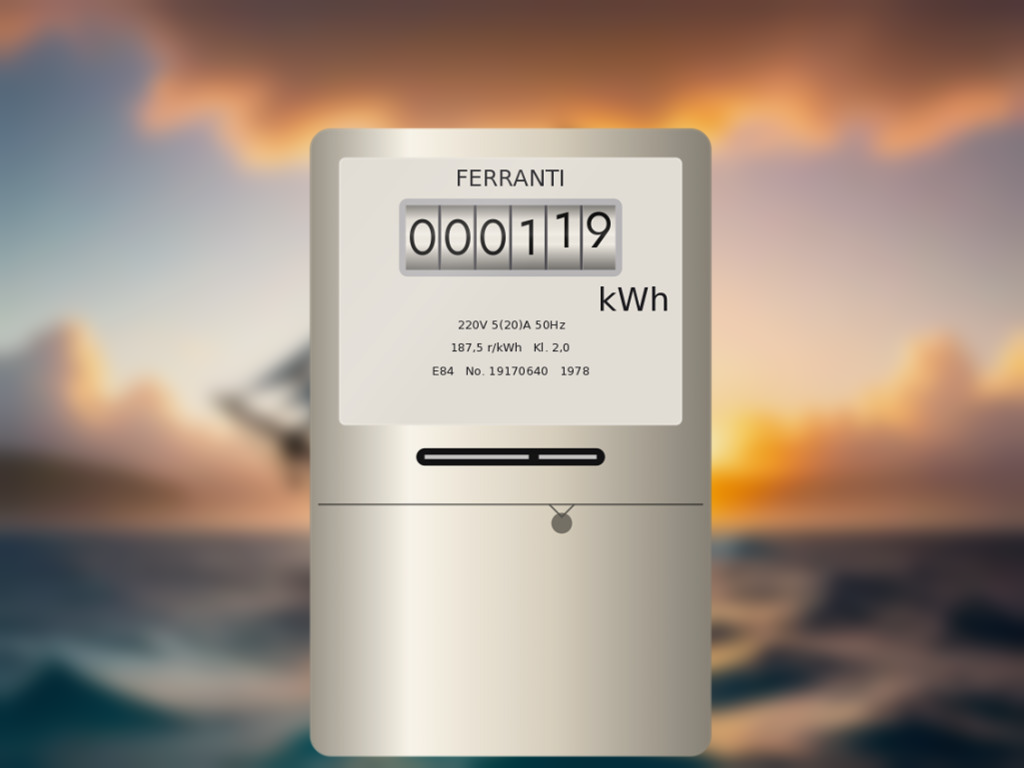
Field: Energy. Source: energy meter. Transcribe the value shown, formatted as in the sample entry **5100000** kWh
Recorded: **119** kWh
